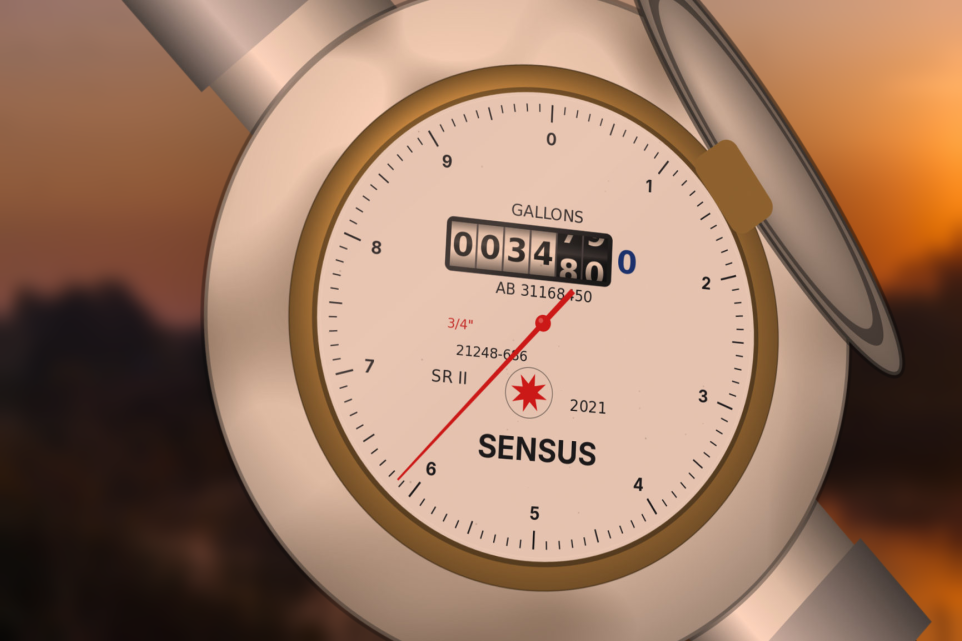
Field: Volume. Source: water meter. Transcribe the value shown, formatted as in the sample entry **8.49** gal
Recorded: **34796.1** gal
